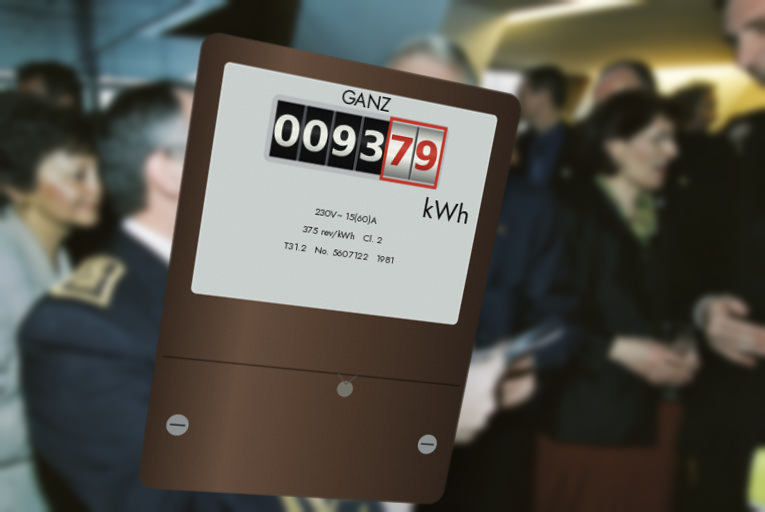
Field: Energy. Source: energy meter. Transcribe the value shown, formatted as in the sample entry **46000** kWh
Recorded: **93.79** kWh
